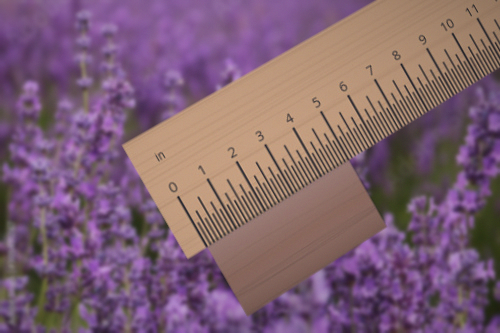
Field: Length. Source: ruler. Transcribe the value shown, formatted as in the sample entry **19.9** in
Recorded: **5** in
